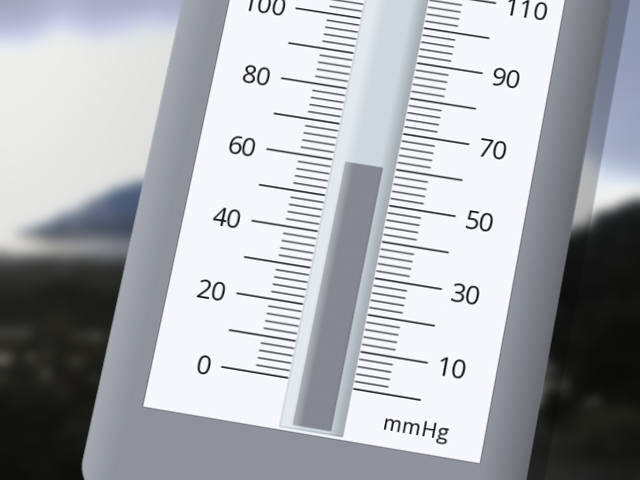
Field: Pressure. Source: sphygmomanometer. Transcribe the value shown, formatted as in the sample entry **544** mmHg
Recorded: **60** mmHg
